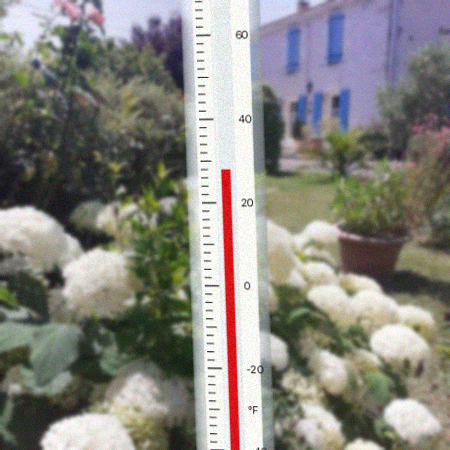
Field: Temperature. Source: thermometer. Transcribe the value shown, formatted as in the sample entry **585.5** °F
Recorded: **28** °F
